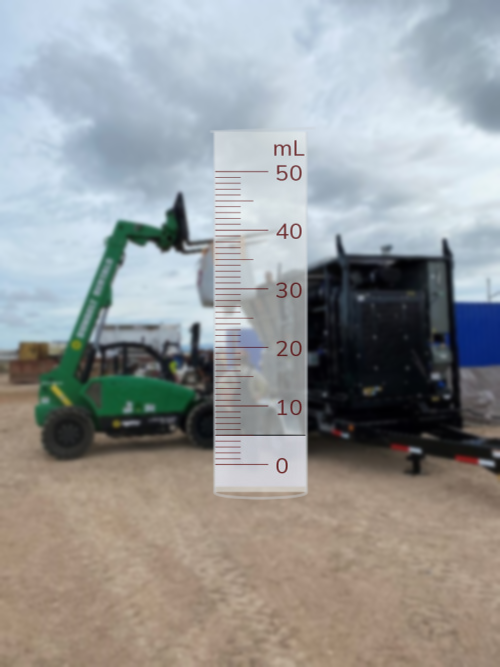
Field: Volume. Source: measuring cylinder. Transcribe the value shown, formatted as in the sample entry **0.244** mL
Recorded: **5** mL
